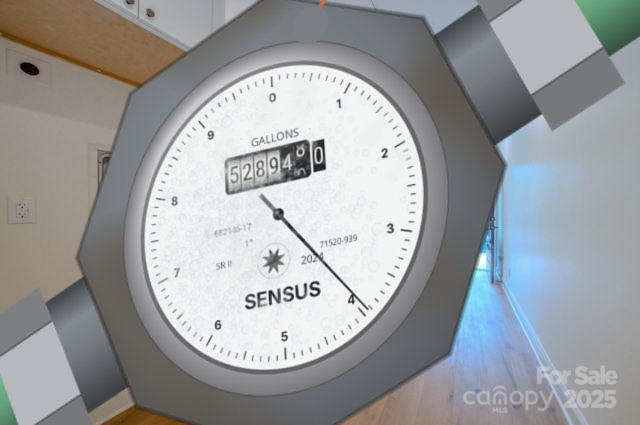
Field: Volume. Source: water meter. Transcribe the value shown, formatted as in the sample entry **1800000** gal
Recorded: **5289483.9** gal
